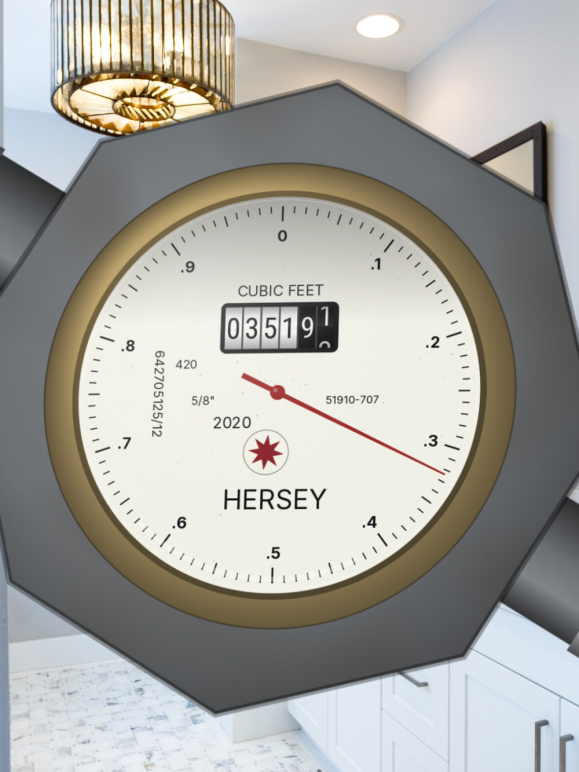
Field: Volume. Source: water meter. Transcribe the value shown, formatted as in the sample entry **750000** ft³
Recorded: **35191.32** ft³
